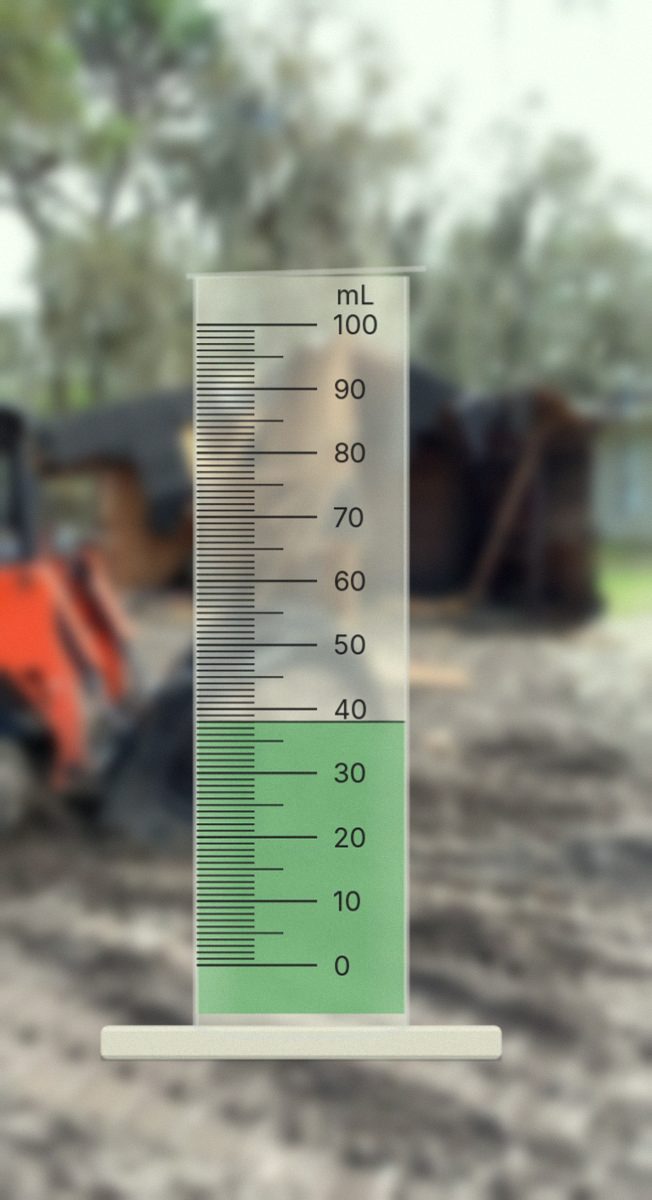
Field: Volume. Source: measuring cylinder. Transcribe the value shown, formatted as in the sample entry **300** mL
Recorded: **38** mL
